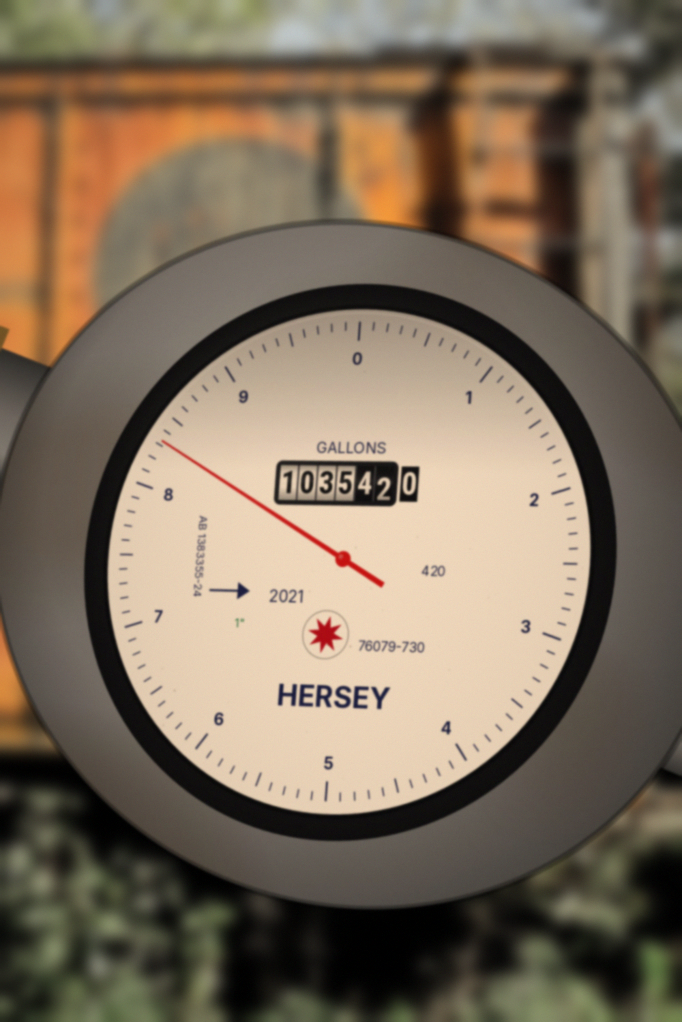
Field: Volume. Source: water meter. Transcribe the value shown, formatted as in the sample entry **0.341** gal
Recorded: **1035418.3** gal
